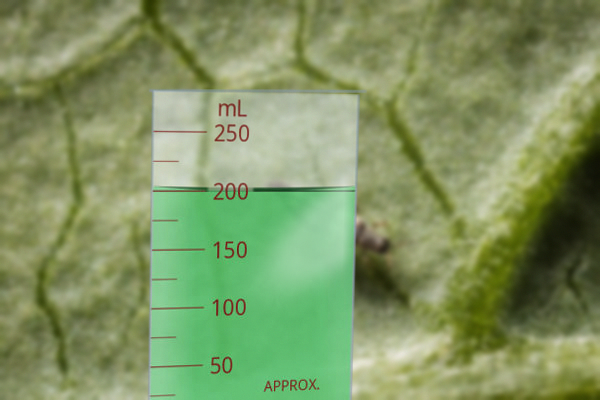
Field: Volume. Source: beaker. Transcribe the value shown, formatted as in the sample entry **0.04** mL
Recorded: **200** mL
